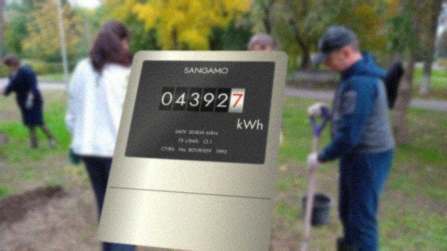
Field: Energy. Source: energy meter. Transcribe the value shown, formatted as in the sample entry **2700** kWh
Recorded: **4392.7** kWh
